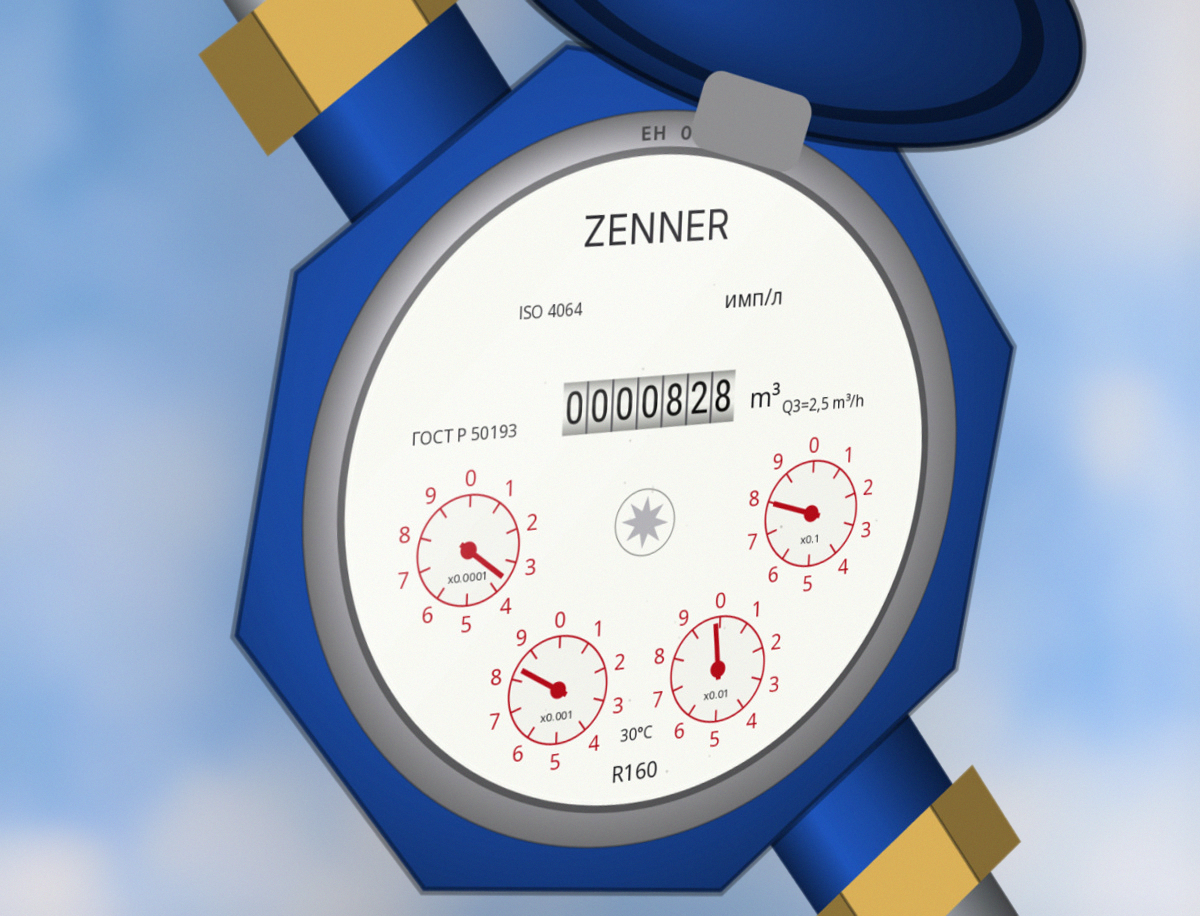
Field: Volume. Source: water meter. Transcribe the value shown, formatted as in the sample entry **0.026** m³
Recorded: **828.7983** m³
